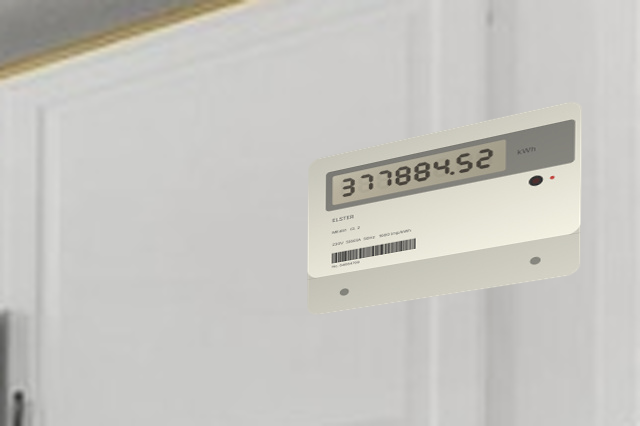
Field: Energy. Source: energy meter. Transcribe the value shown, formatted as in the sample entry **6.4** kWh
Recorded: **377884.52** kWh
